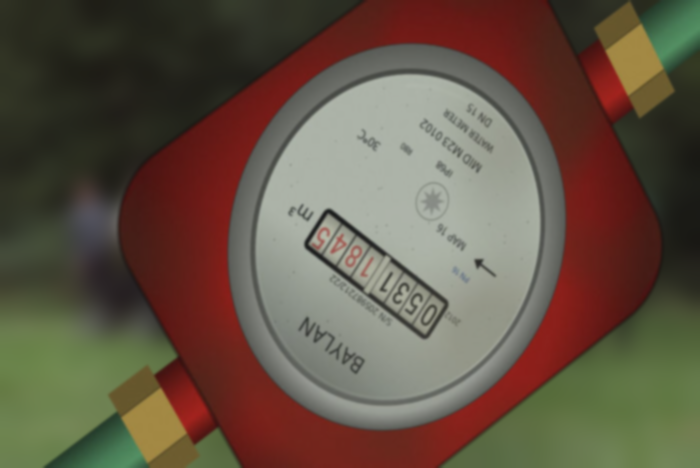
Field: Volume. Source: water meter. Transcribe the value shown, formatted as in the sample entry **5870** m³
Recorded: **531.1845** m³
